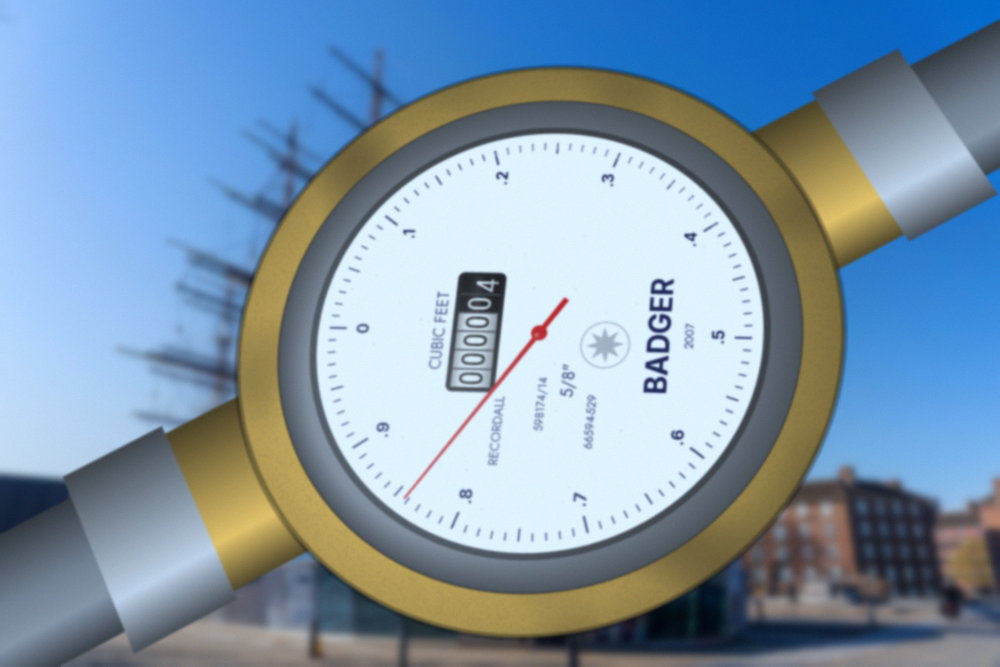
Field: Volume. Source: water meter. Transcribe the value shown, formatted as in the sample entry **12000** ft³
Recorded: **3.84** ft³
